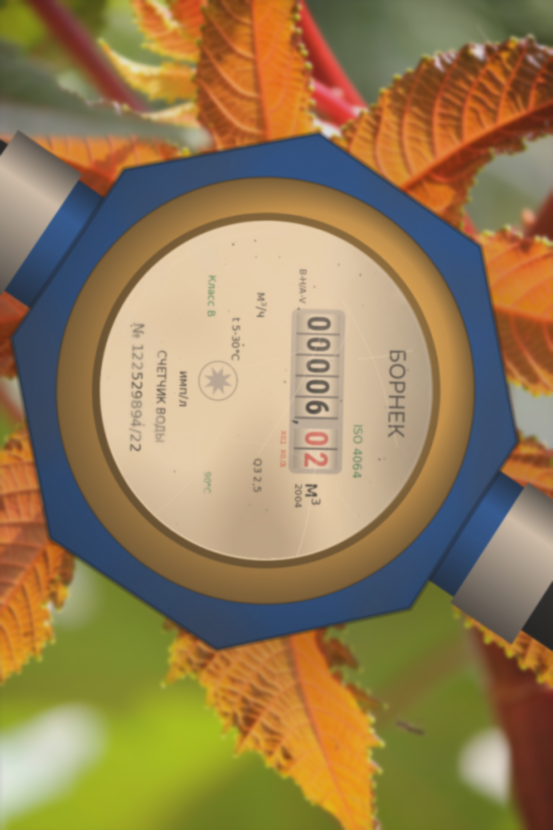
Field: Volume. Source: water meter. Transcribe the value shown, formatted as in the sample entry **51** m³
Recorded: **6.02** m³
